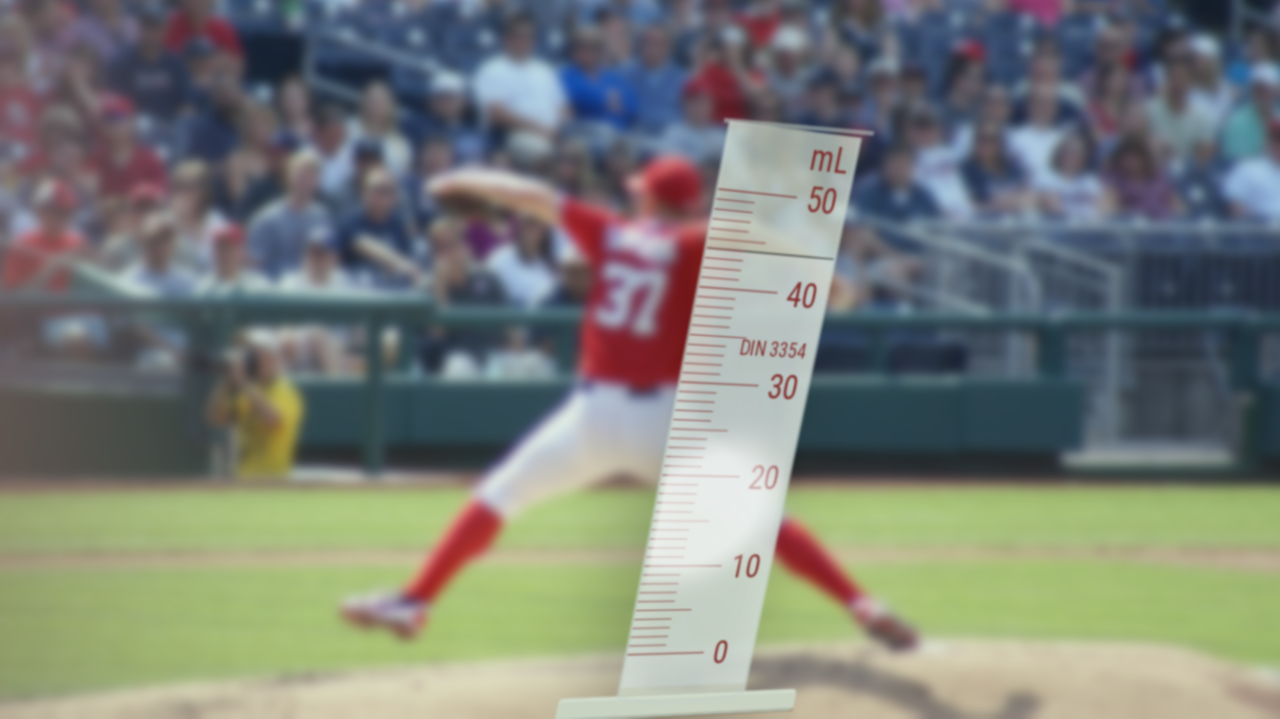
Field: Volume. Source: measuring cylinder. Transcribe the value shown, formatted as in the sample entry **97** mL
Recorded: **44** mL
